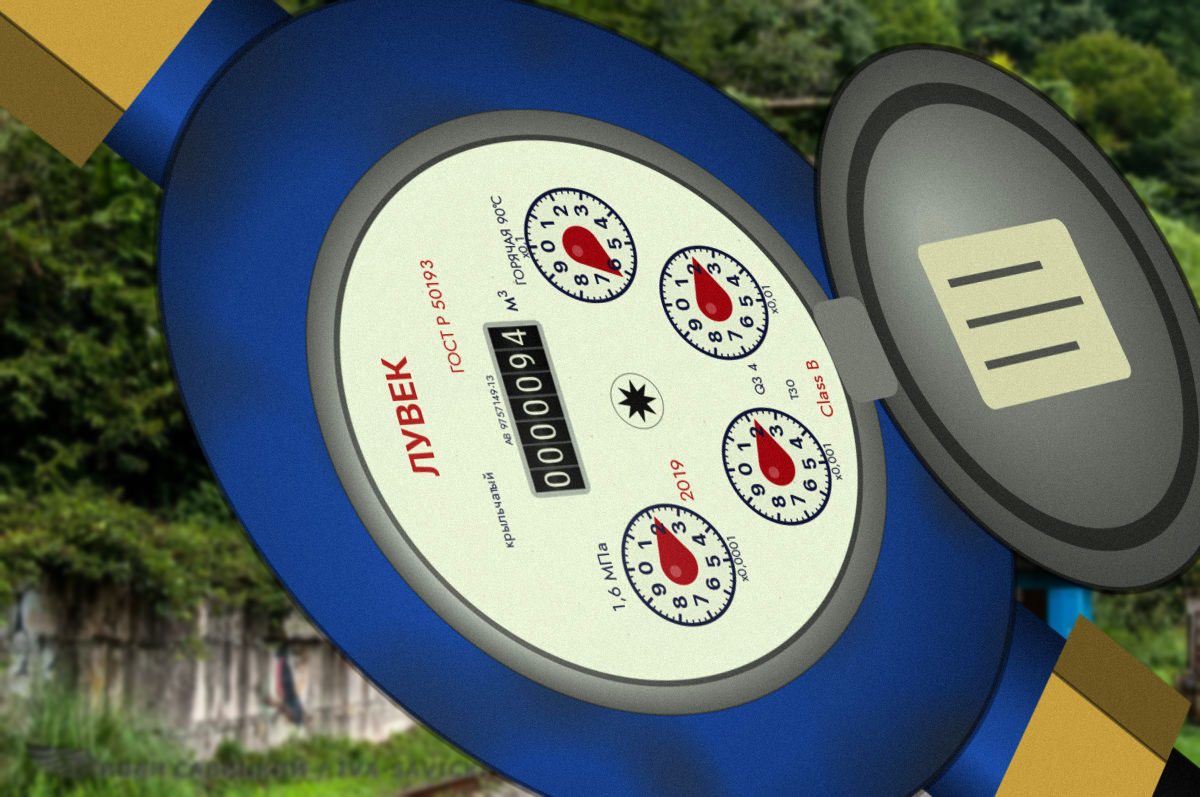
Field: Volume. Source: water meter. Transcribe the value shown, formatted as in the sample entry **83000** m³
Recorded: **94.6222** m³
